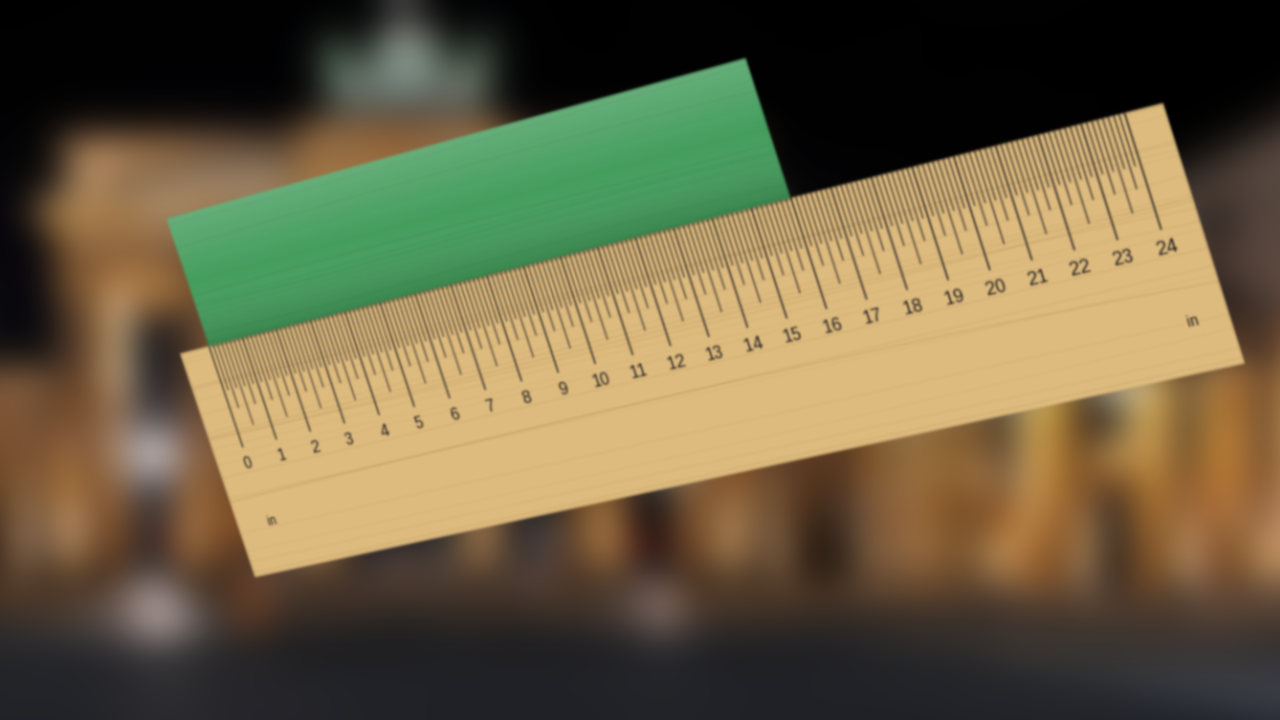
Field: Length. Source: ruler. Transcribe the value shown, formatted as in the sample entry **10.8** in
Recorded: **16** in
